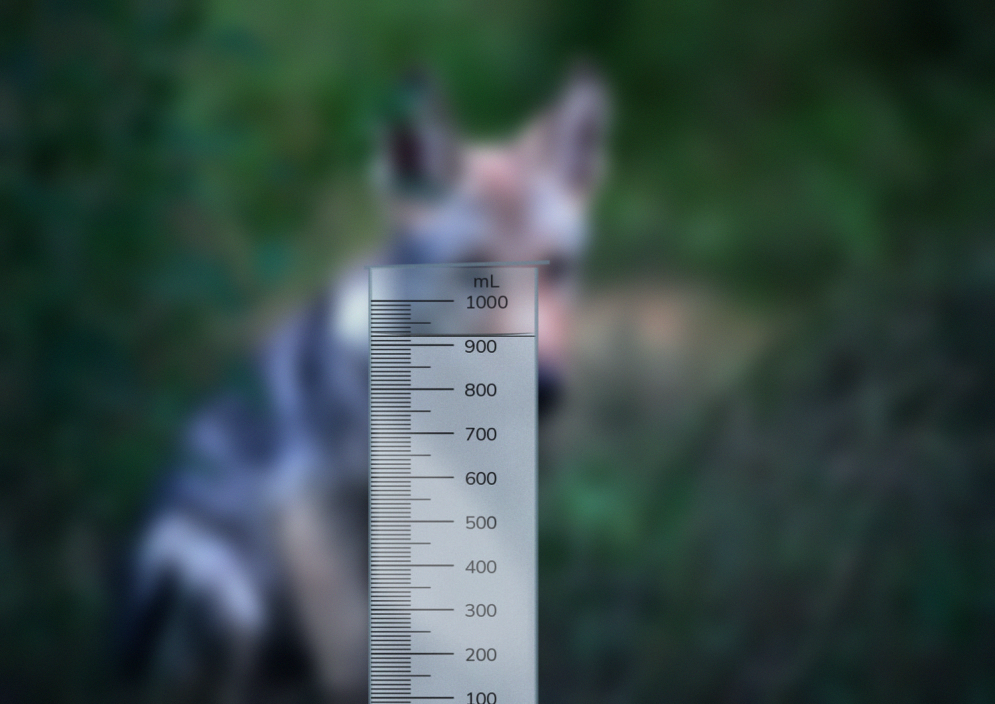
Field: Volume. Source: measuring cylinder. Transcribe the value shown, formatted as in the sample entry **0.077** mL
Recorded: **920** mL
